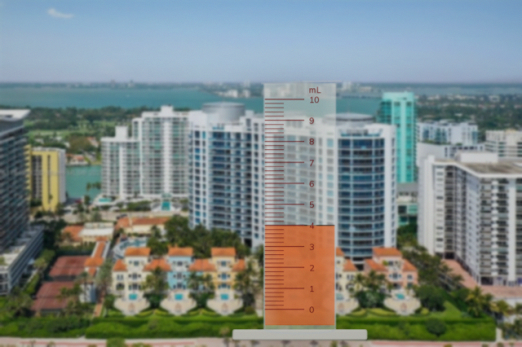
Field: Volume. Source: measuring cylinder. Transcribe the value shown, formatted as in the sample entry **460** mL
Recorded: **4** mL
